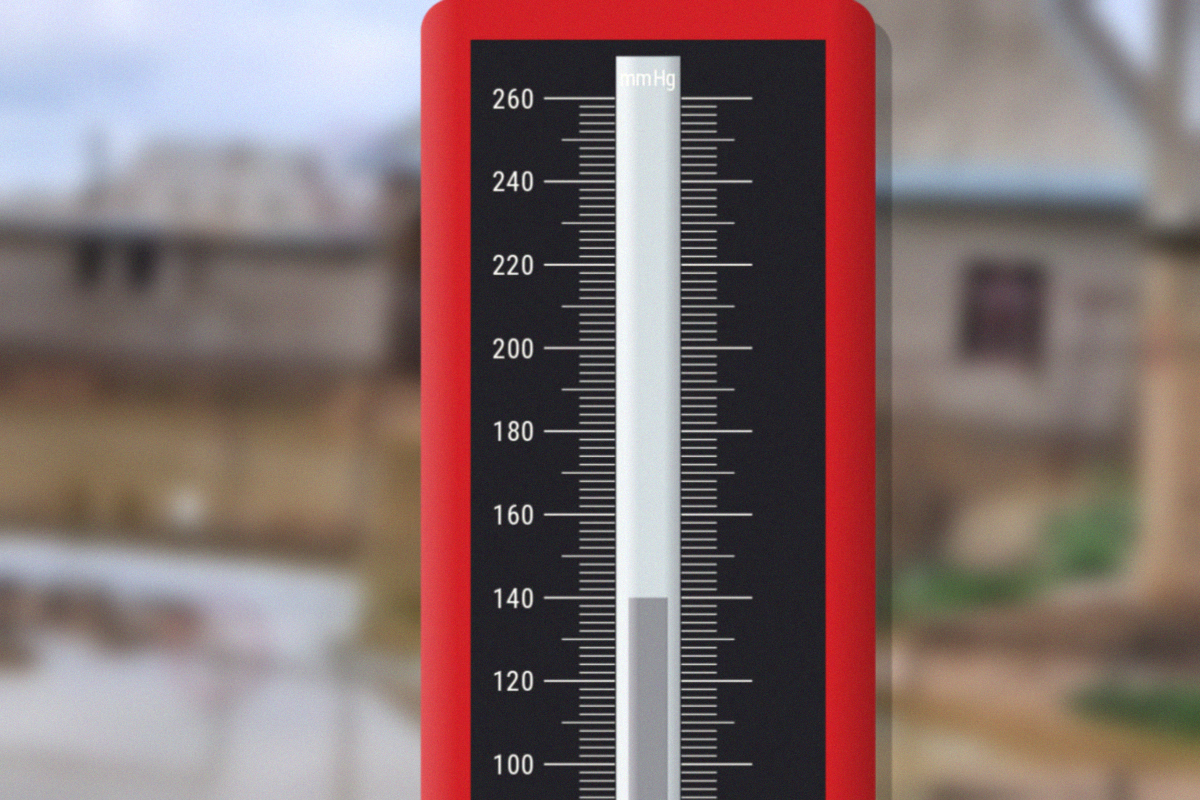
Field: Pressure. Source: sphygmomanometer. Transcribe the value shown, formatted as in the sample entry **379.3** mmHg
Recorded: **140** mmHg
